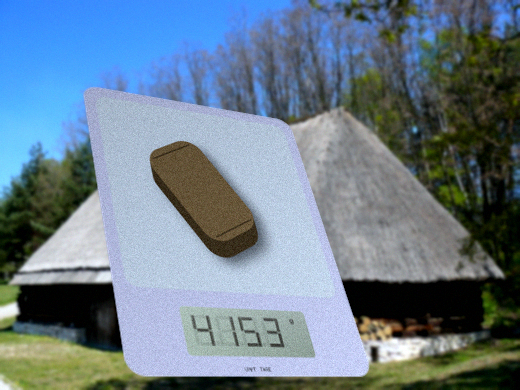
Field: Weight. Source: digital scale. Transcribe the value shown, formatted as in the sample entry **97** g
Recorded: **4153** g
